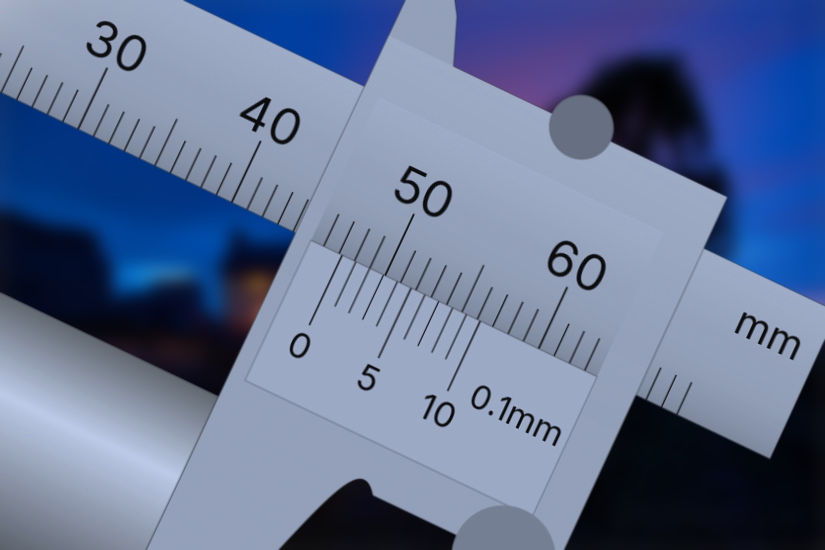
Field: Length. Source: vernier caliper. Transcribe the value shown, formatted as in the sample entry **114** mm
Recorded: **47.2** mm
